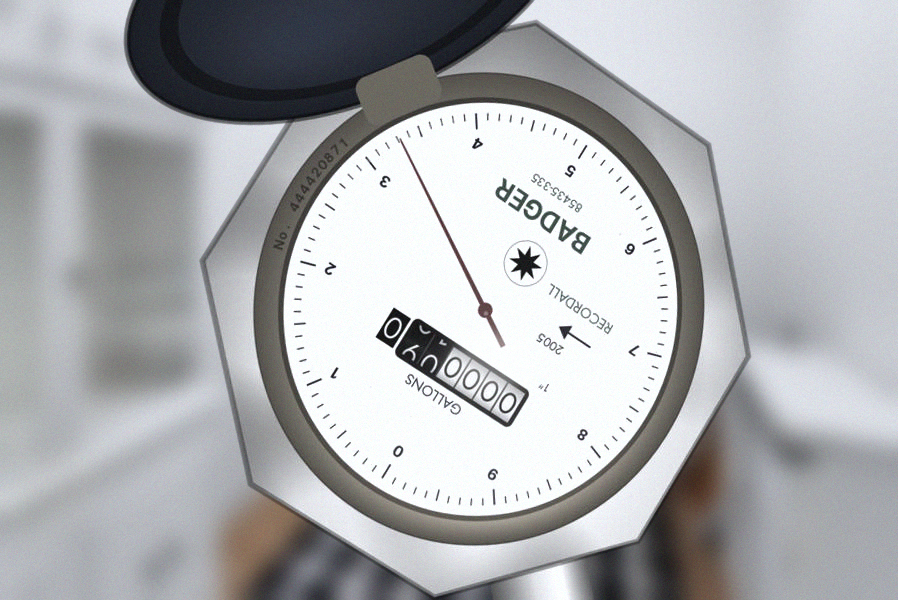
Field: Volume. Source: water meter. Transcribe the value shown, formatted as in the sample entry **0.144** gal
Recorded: **93.3** gal
